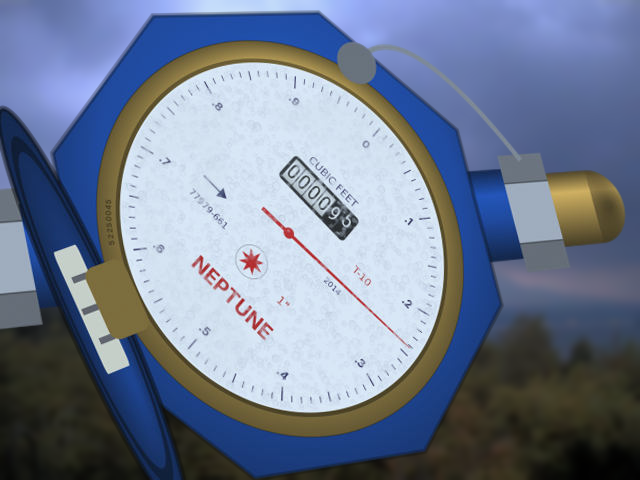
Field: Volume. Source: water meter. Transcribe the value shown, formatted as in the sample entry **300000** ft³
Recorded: **95.24** ft³
